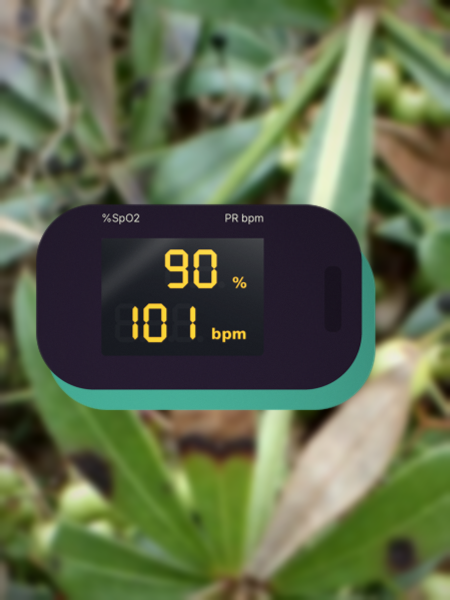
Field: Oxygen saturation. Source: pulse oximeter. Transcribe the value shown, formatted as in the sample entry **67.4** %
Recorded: **90** %
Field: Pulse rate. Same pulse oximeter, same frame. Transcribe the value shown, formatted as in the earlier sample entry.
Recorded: **101** bpm
